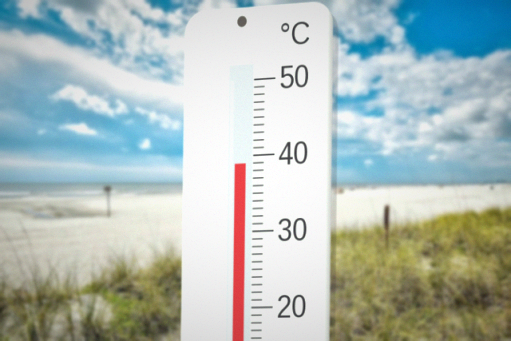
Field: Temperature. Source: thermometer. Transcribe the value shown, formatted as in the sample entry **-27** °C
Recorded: **39** °C
